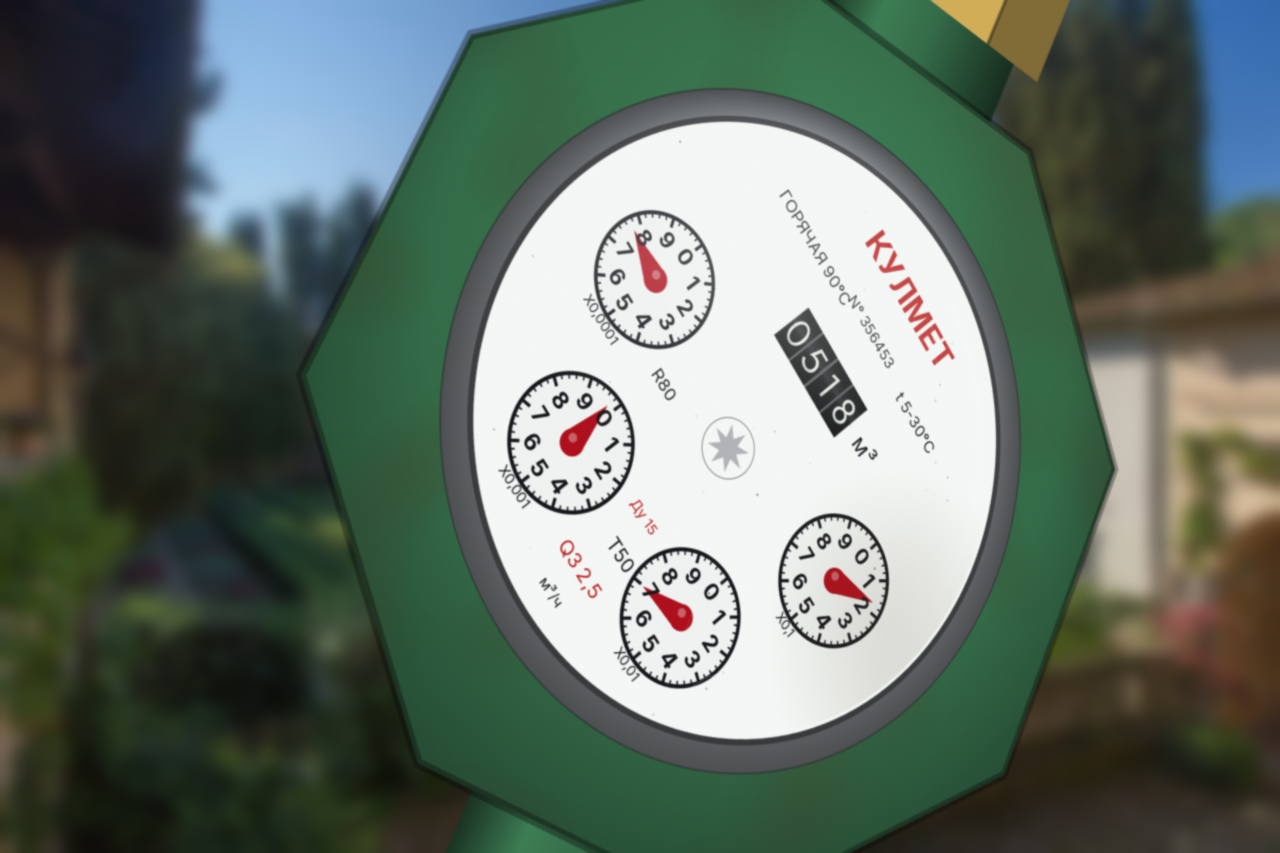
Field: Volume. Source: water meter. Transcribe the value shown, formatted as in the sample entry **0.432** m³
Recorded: **518.1697** m³
